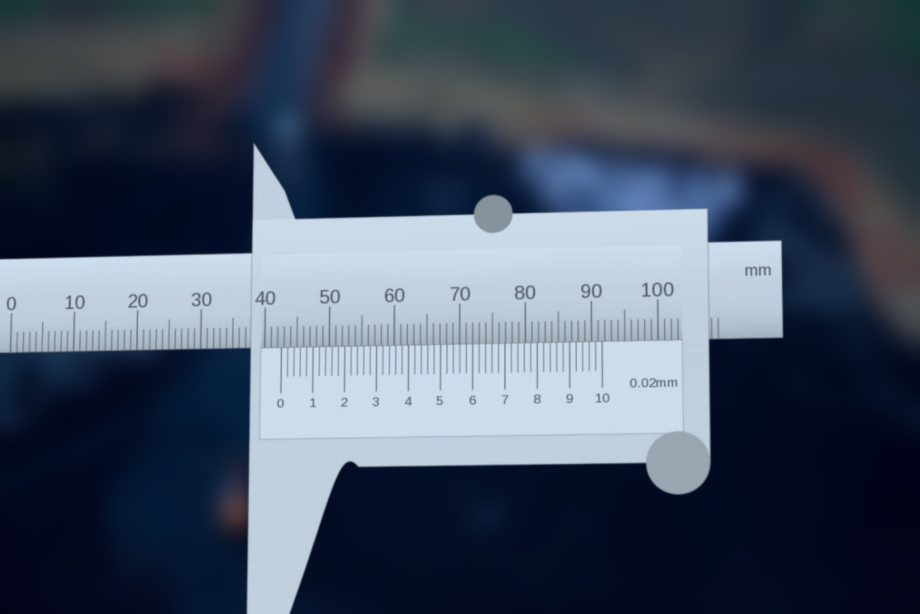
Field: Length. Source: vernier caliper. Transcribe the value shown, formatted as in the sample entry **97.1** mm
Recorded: **42.6** mm
